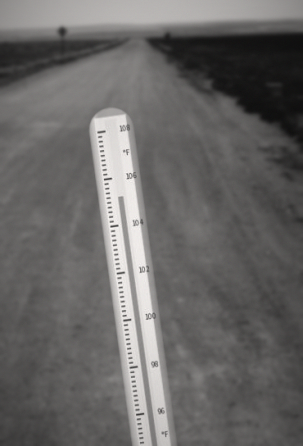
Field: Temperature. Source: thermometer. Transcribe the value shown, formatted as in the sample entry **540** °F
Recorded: **105.2** °F
